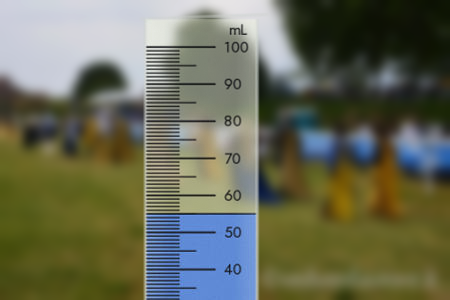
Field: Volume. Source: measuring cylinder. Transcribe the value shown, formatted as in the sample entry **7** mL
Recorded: **55** mL
